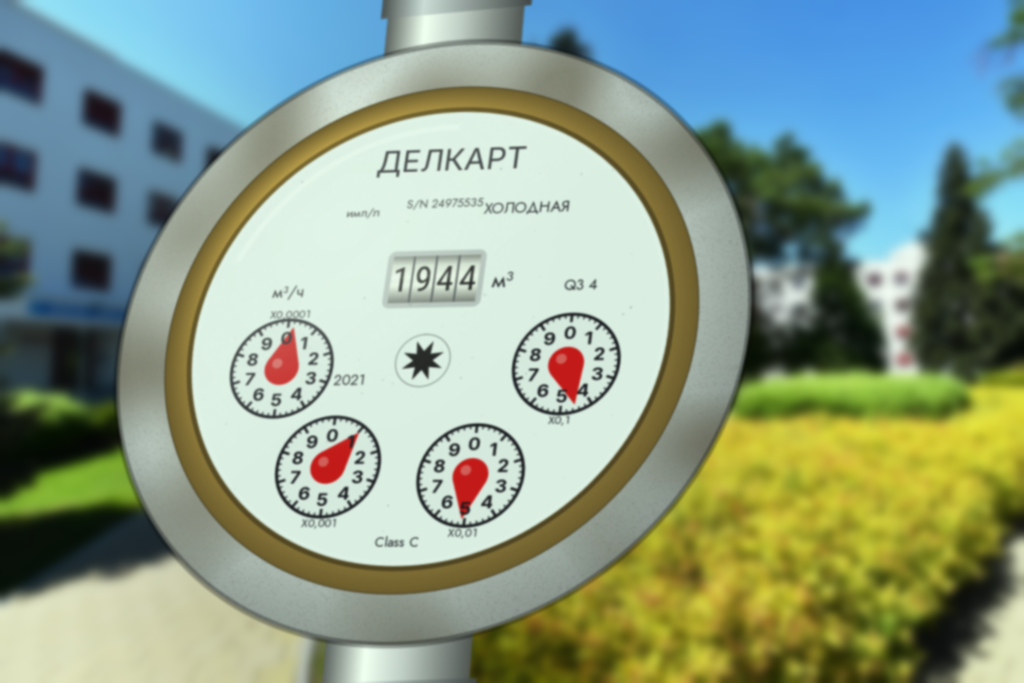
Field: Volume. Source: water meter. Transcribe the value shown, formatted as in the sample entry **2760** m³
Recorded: **1944.4510** m³
